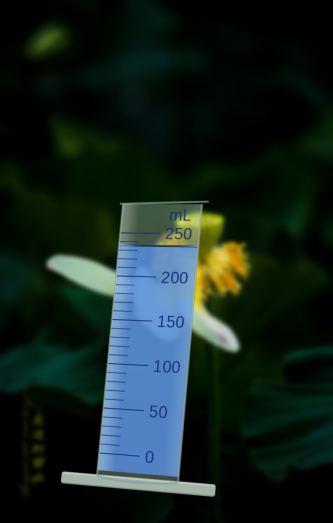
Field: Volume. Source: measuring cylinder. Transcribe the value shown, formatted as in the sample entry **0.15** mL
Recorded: **235** mL
